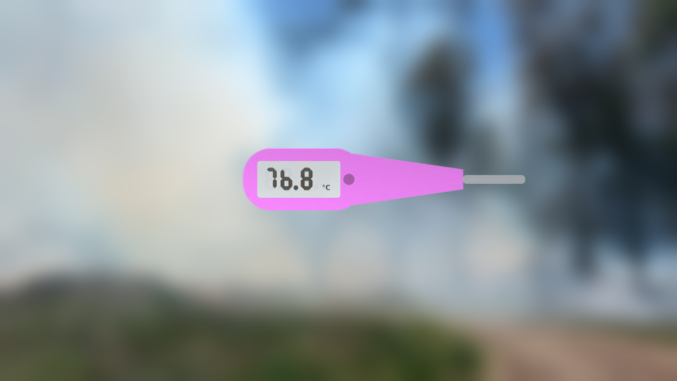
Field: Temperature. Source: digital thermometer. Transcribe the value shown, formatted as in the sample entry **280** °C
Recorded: **76.8** °C
